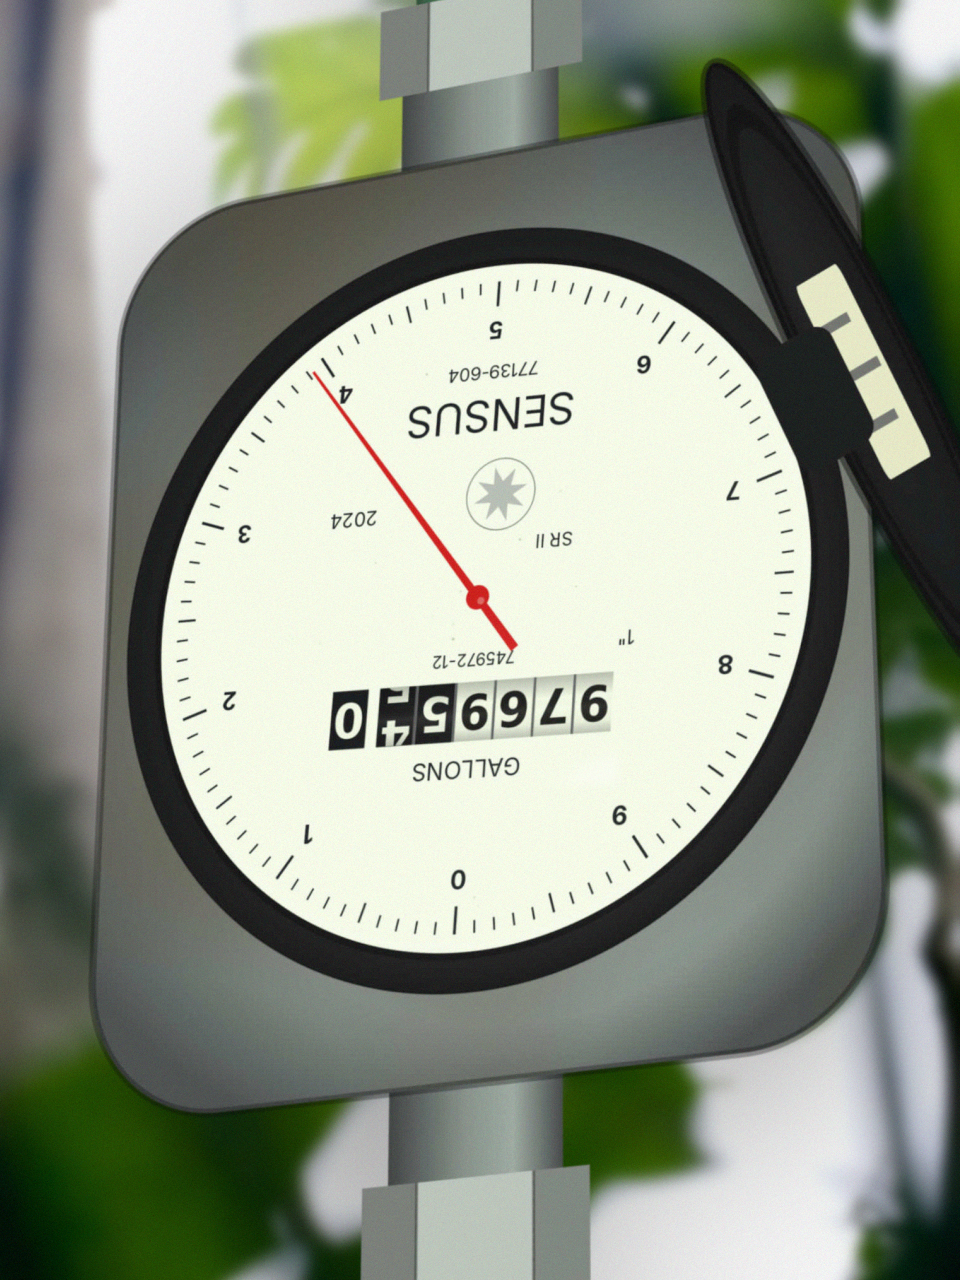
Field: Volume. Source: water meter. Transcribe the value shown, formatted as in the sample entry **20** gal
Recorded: **9769543.9** gal
